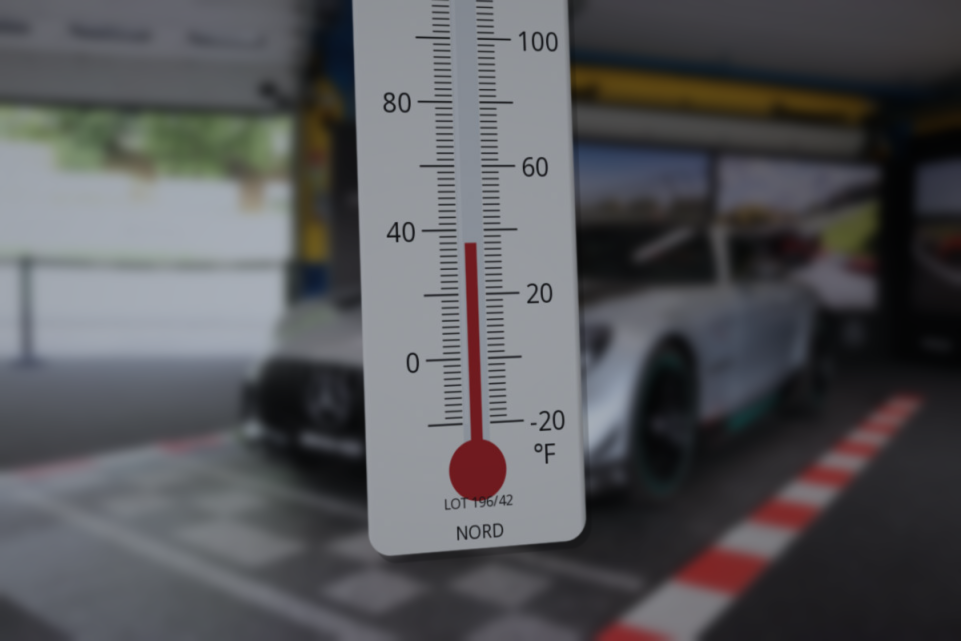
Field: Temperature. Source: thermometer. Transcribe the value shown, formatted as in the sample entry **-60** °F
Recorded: **36** °F
